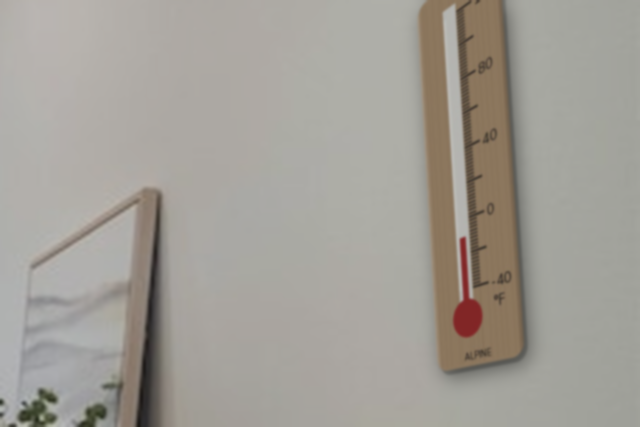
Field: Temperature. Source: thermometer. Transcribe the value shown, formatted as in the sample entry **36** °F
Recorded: **-10** °F
